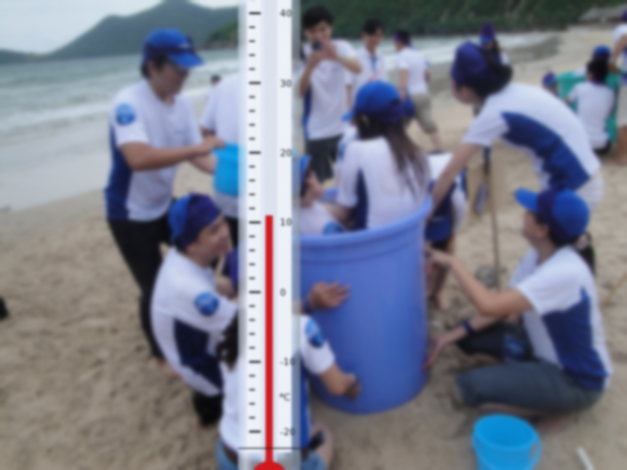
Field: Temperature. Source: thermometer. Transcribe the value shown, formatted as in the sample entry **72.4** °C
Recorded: **11** °C
